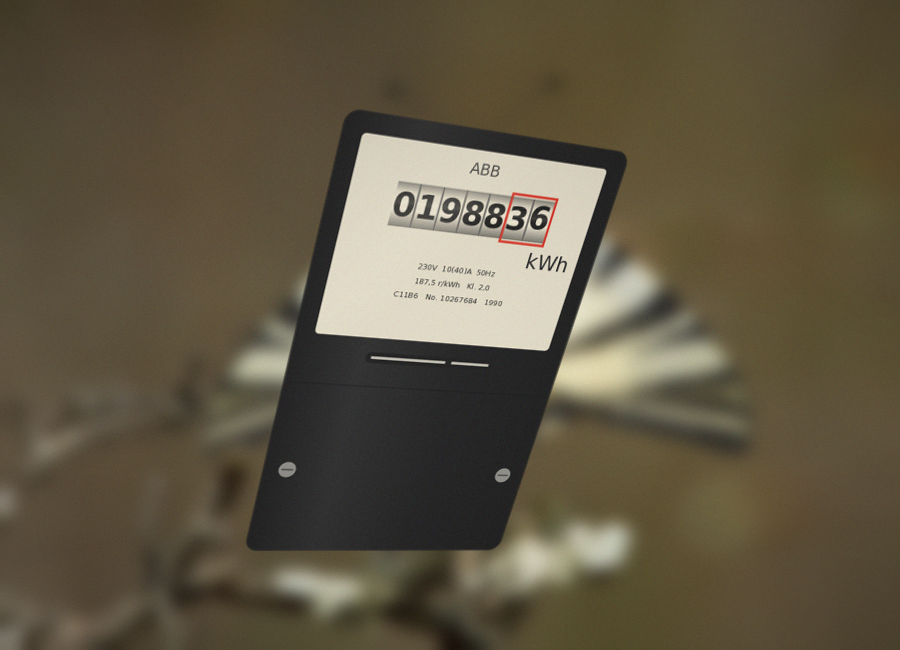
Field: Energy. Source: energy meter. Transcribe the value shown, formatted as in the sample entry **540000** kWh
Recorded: **1988.36** kWh
